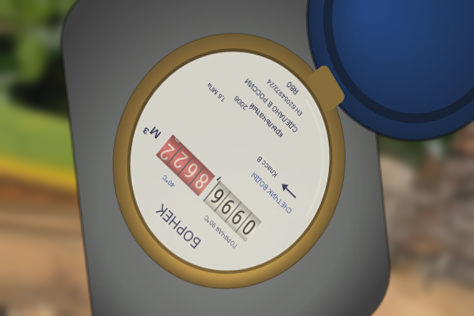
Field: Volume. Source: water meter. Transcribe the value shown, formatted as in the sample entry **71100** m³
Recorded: **996.8622** m³
